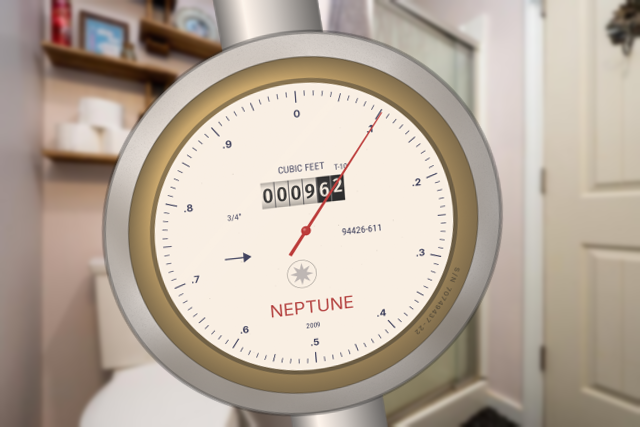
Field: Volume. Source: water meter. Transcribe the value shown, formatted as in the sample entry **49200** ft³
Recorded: **962.10** ft³
